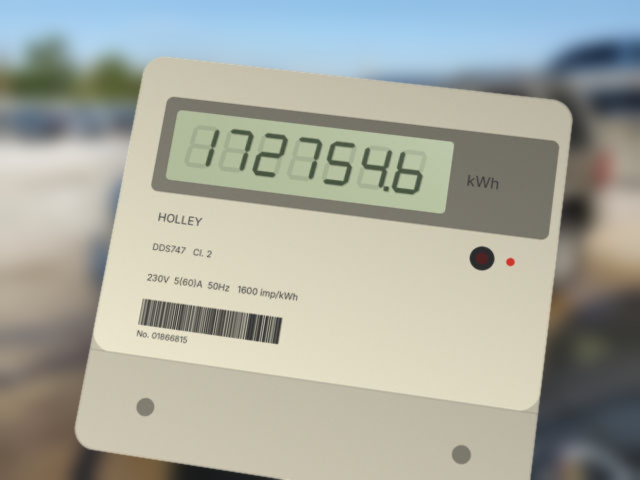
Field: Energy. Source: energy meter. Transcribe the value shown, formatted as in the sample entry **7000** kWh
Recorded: **172754.6** kWh
